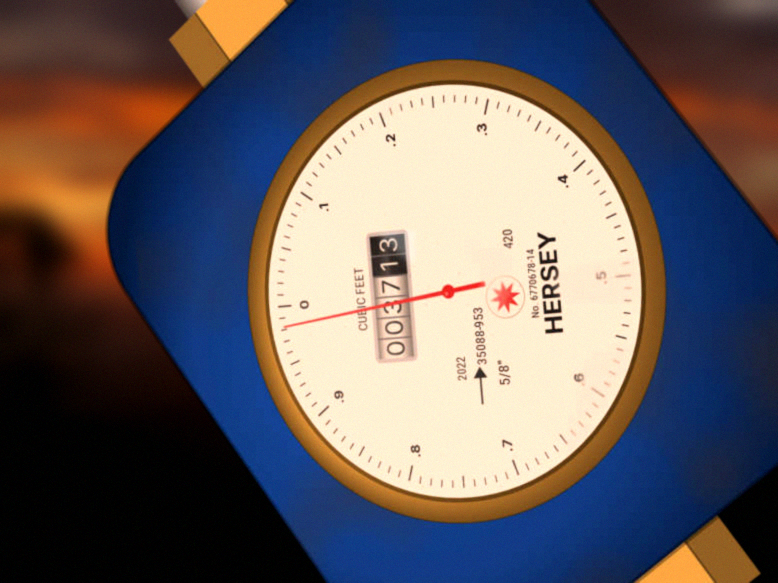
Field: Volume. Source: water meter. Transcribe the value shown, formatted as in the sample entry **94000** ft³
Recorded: **3712.98** ft³
